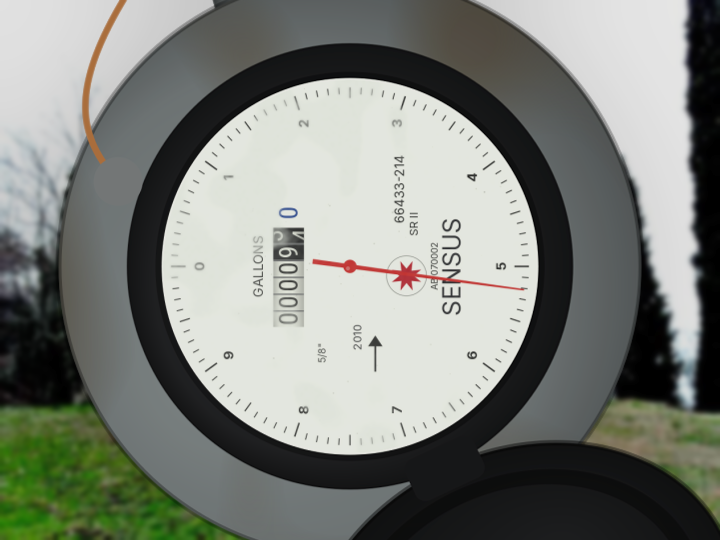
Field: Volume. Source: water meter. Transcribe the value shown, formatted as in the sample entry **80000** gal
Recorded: **935.2** gal
